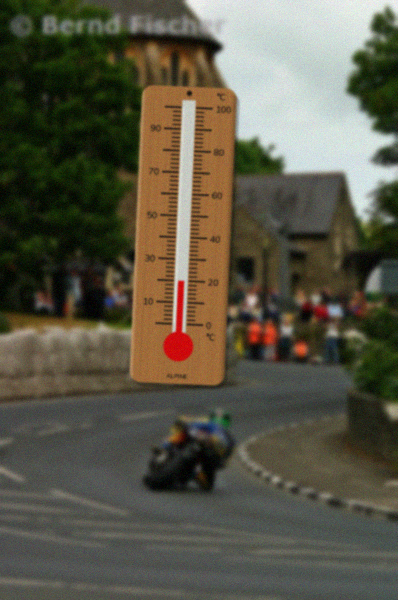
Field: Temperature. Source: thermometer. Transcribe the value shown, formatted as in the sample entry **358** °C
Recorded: **20** °C
